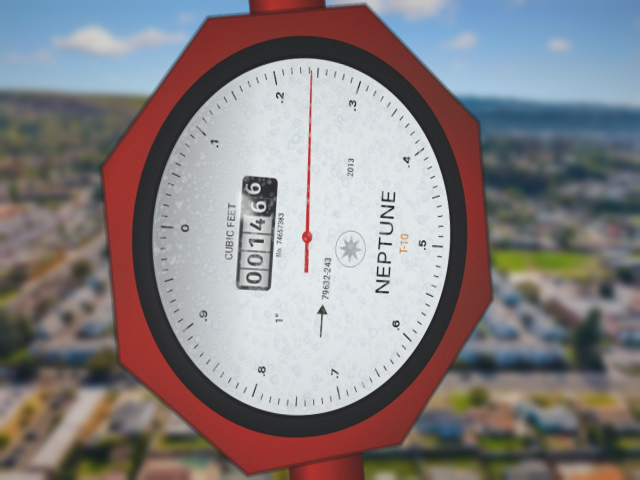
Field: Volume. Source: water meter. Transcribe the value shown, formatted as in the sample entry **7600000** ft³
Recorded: **1466.24** ft³
